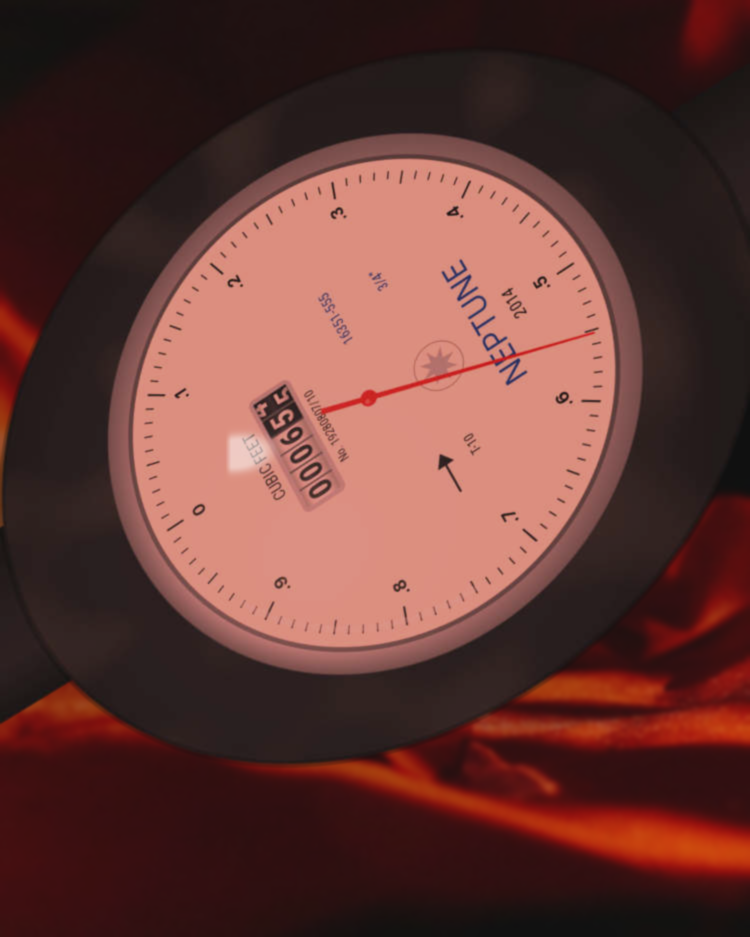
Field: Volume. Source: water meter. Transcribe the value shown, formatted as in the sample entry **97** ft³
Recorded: **654.55** ft³
